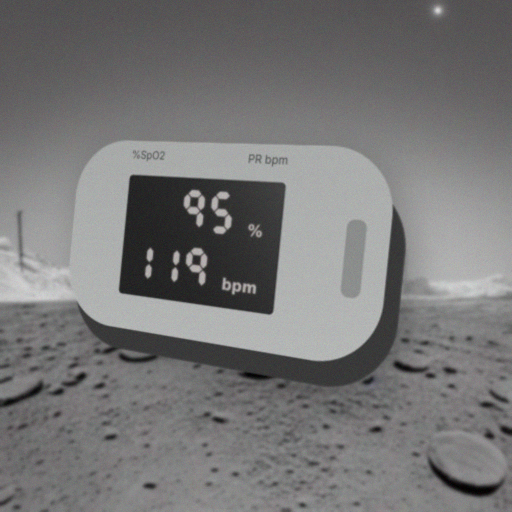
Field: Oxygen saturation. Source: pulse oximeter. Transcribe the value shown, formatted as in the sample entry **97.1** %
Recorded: **95** %
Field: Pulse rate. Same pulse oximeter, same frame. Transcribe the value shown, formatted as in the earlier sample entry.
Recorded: **119** bpm
